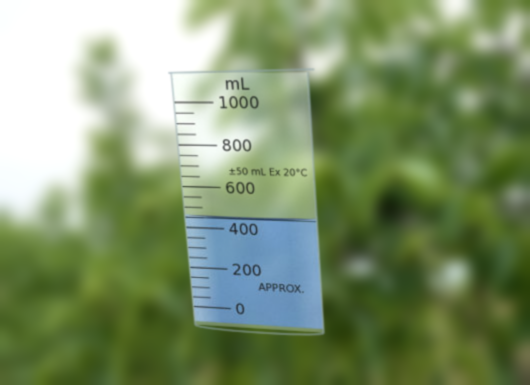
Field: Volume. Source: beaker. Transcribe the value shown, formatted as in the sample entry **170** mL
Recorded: **450** mL
